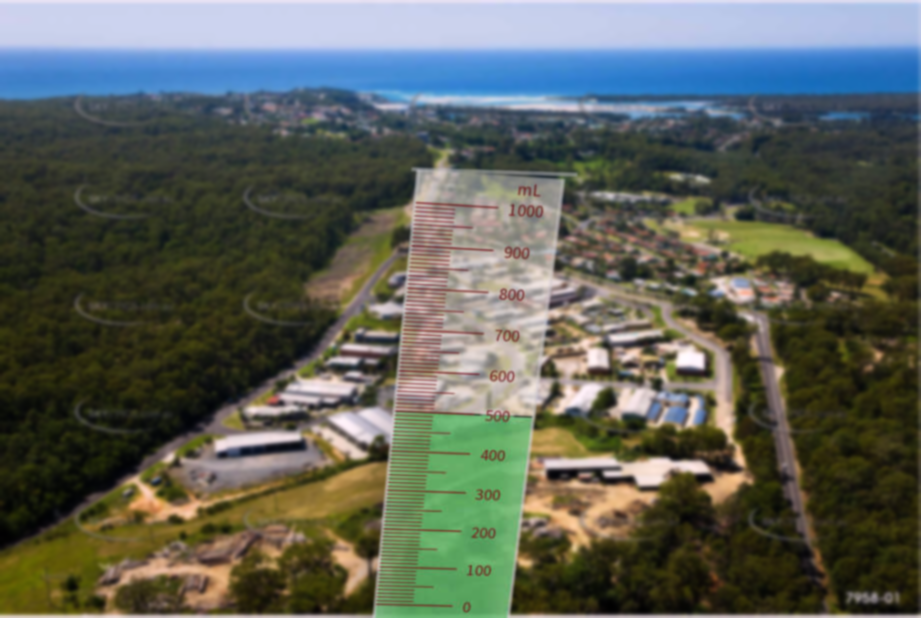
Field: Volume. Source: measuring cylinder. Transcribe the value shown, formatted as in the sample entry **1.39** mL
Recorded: **500** mL
